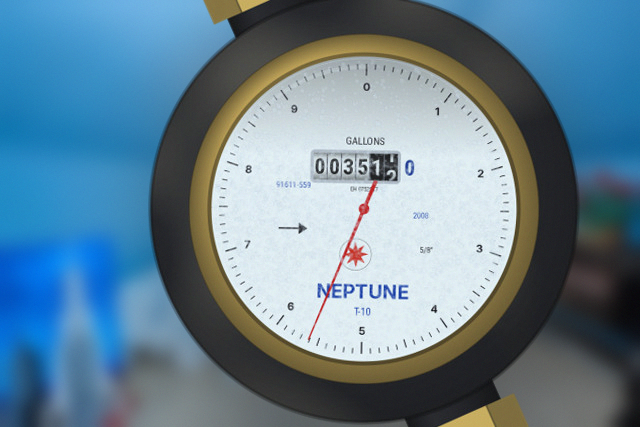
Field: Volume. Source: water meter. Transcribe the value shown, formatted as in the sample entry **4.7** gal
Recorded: **35115.6** gal
